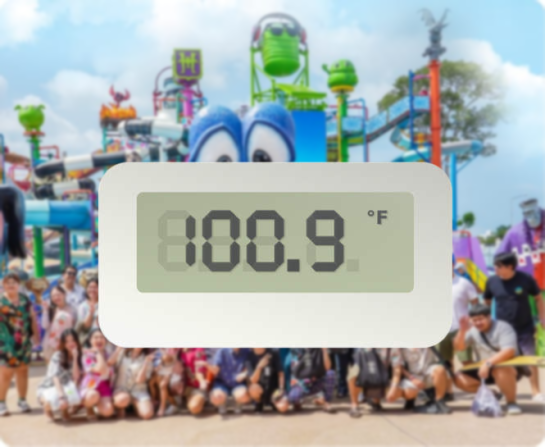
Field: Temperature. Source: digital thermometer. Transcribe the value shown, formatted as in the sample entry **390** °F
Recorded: **100.9** °F
